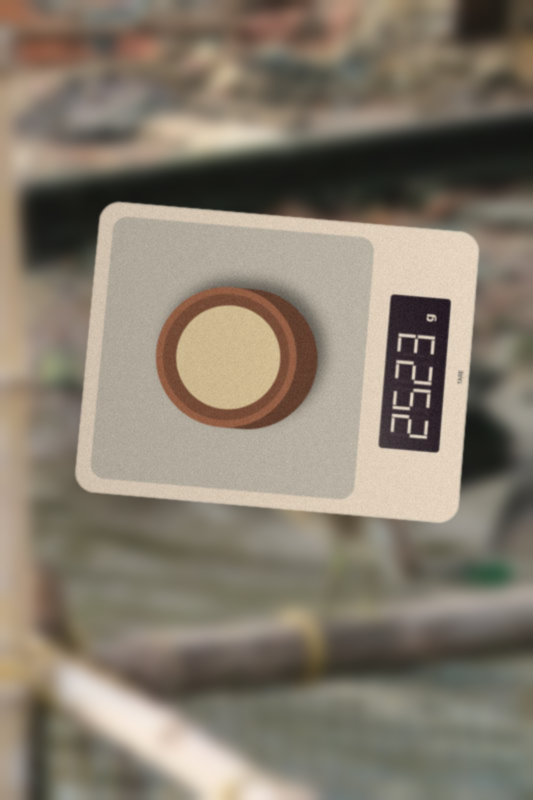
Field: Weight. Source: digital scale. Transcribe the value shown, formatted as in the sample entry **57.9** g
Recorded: **2523** g
